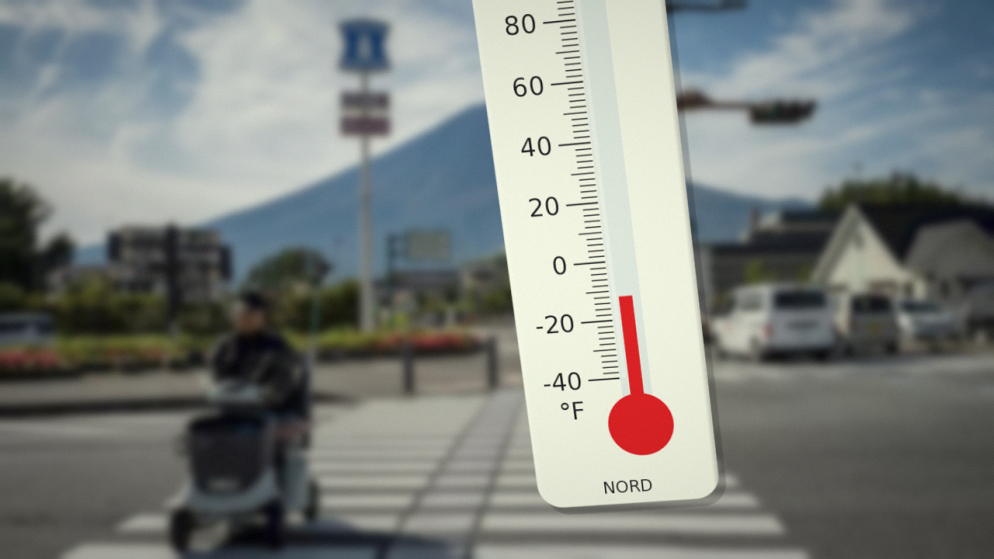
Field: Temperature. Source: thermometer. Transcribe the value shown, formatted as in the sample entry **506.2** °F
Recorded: **-12** °F
